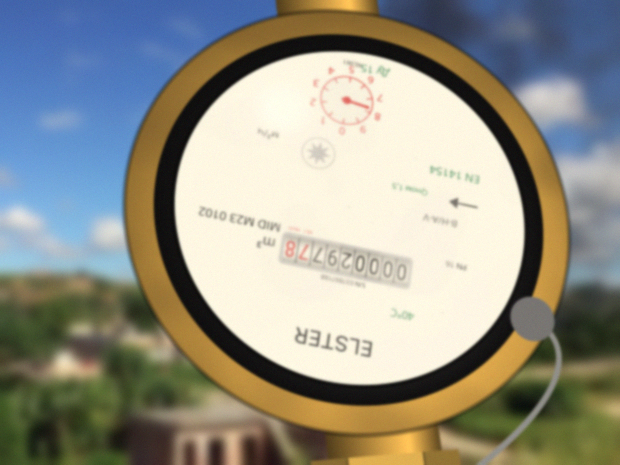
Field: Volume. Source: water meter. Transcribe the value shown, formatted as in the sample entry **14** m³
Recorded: **297.787** m³
